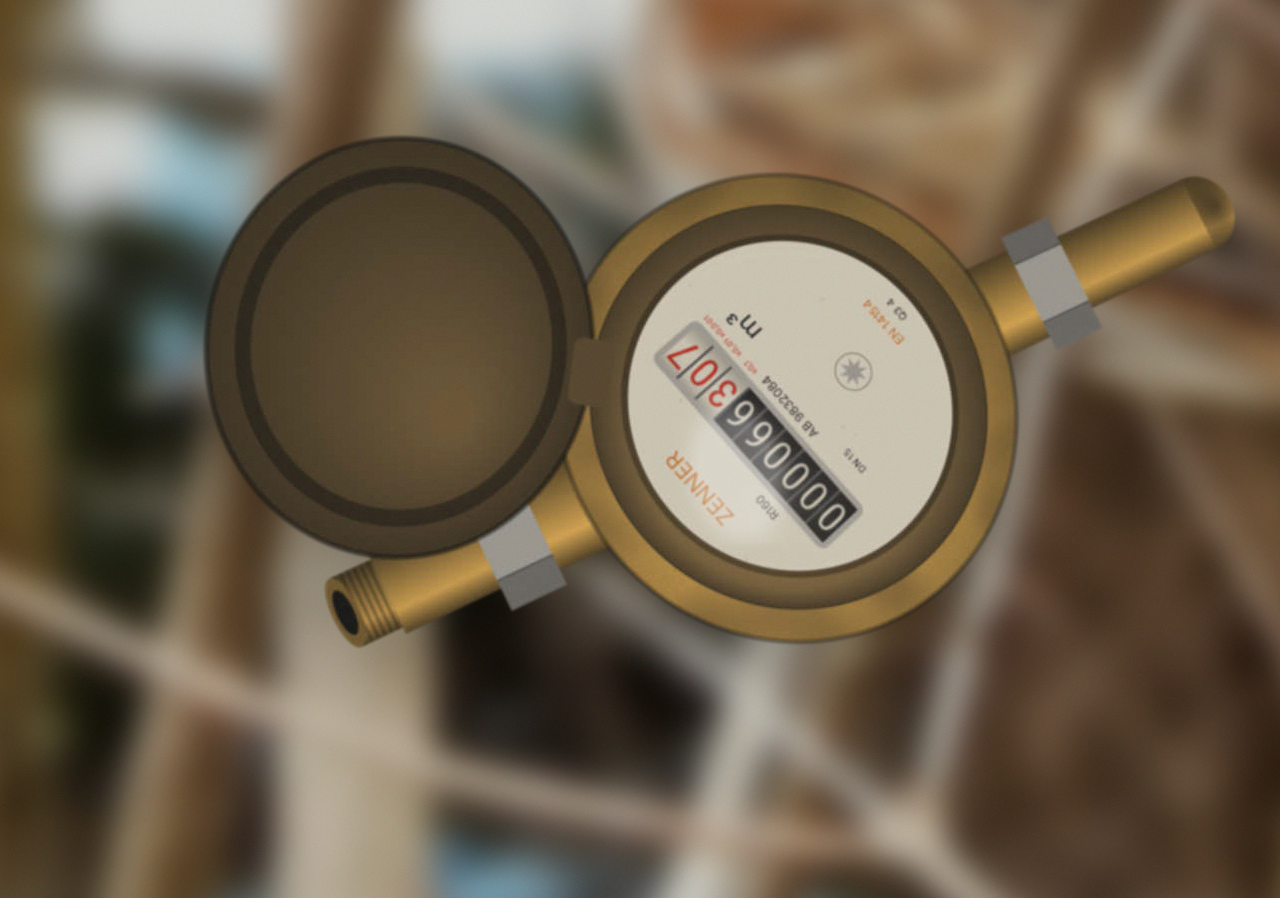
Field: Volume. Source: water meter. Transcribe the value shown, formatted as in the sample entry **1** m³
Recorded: **66.307** m³
